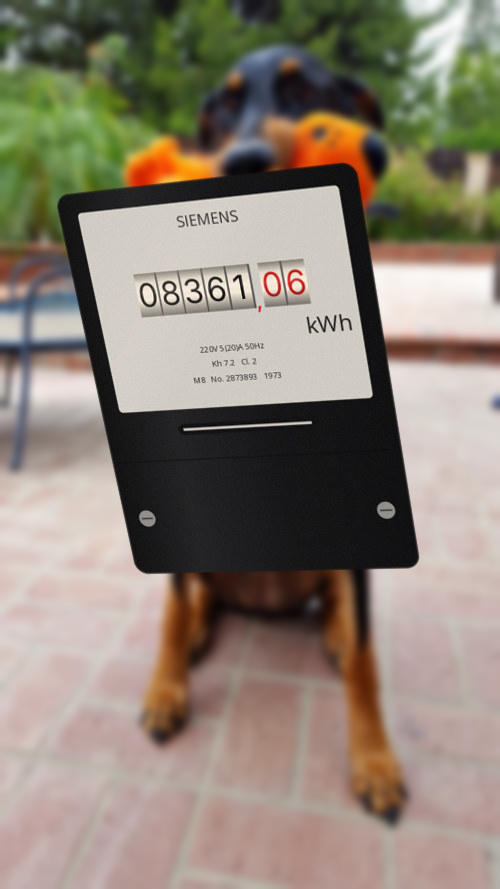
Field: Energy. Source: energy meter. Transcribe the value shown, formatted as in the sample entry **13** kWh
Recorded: **8361.06** kWh
